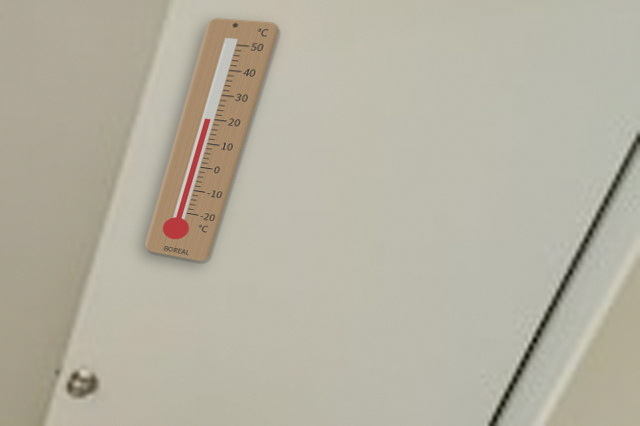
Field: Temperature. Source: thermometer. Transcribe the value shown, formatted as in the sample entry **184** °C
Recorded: **20** °C
